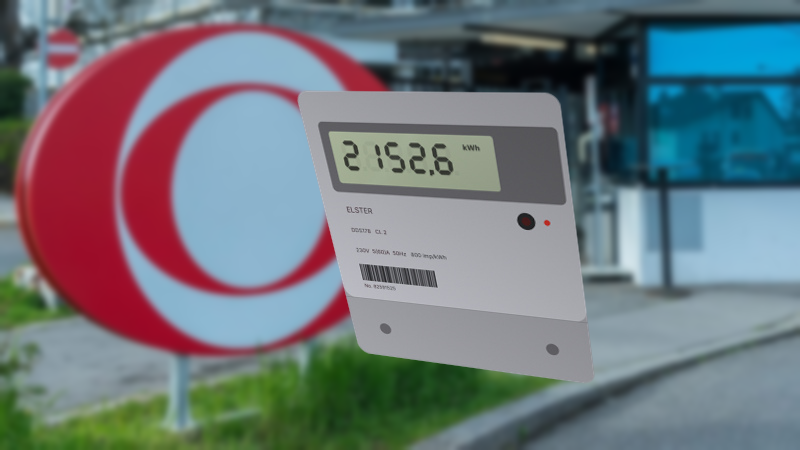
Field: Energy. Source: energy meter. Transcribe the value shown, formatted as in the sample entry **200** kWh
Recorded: **2152.6** kWh
